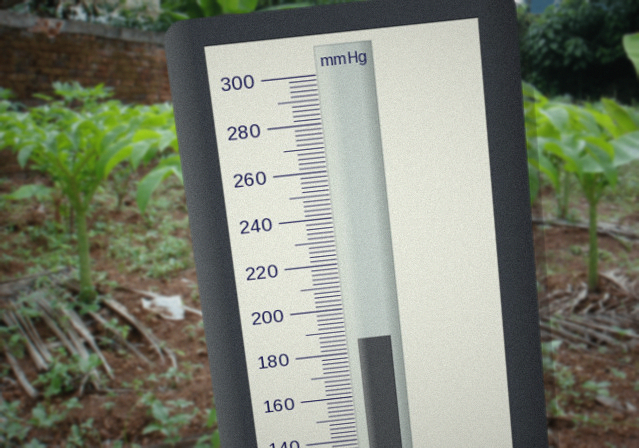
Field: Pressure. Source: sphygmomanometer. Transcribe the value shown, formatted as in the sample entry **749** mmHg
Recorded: **186** mmHg
